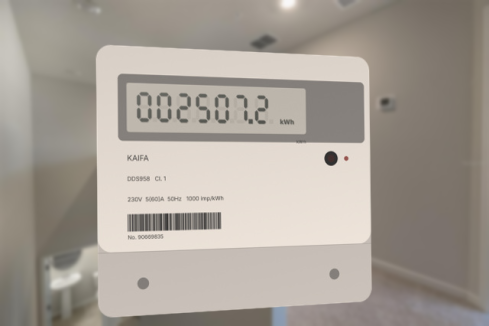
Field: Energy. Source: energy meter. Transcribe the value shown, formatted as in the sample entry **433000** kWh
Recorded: **2507.2** kWh
